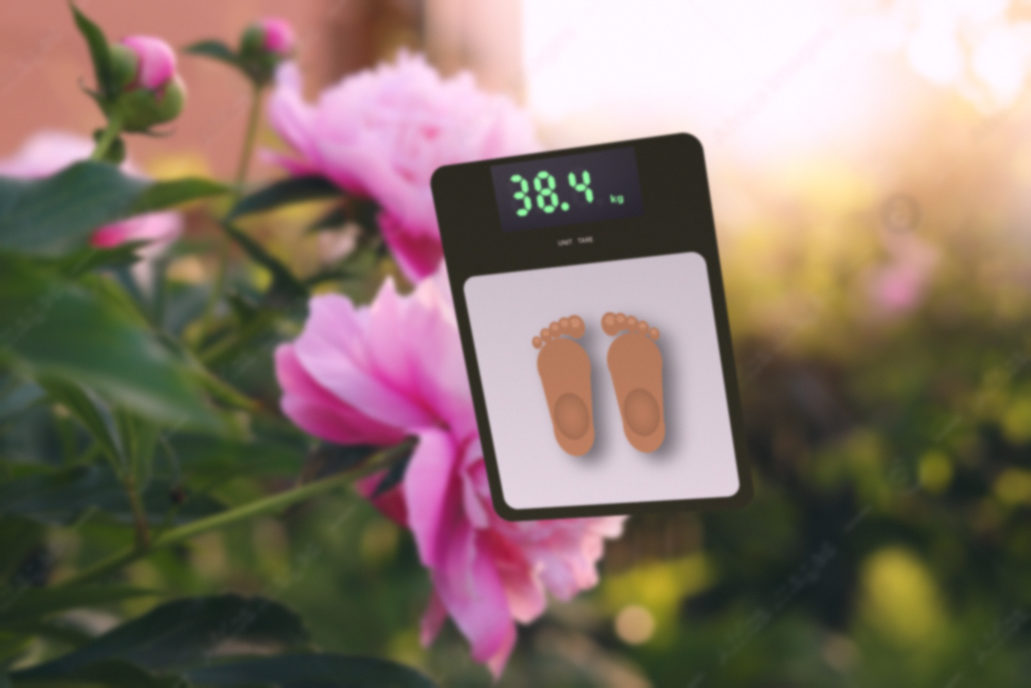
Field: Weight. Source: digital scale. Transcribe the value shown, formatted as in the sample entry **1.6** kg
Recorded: **38.4** kg
